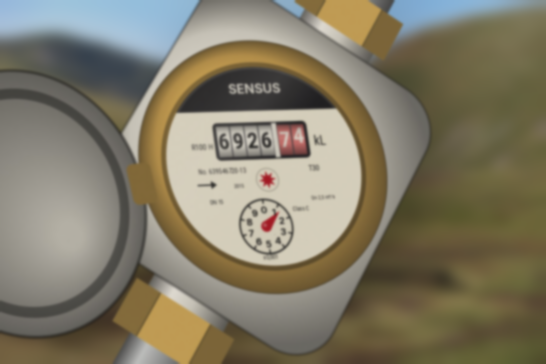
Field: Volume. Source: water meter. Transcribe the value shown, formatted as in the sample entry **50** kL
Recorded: **6926.741** kL
